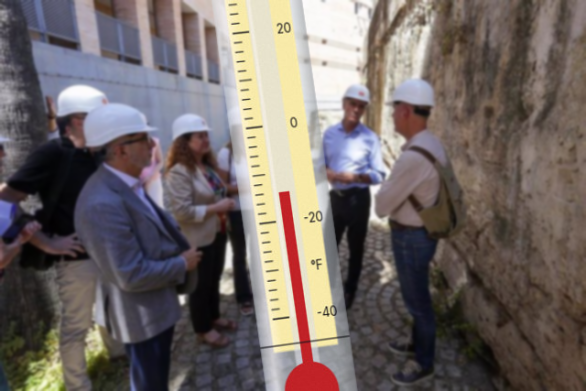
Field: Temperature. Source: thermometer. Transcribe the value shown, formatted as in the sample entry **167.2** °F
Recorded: **-14** °F
